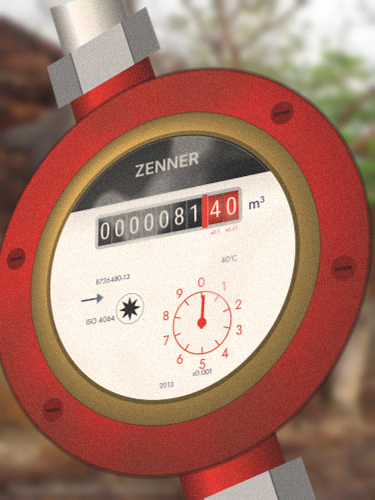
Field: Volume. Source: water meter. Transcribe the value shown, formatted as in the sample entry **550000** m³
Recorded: **81.400** m³
